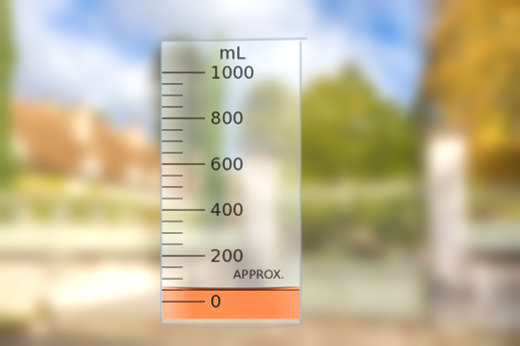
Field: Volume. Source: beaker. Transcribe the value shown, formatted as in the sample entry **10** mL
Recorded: **50** mL
